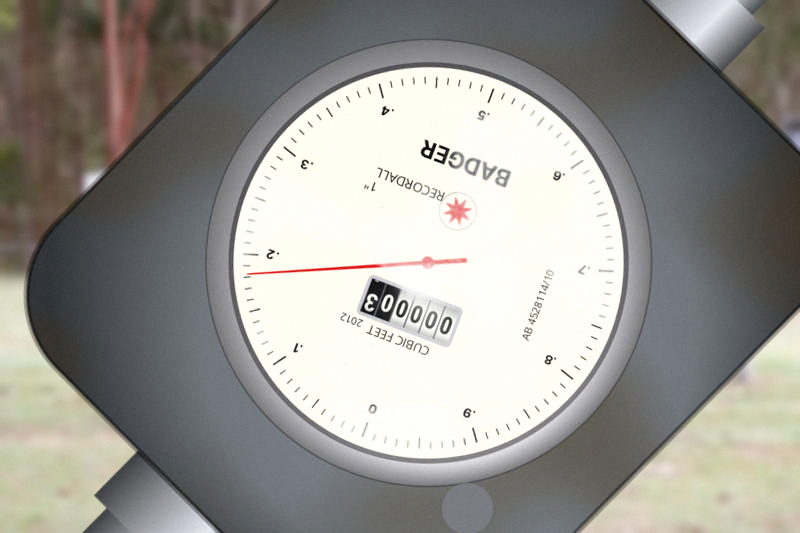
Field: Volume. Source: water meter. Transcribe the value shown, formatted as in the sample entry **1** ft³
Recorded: **3.18** ft³
